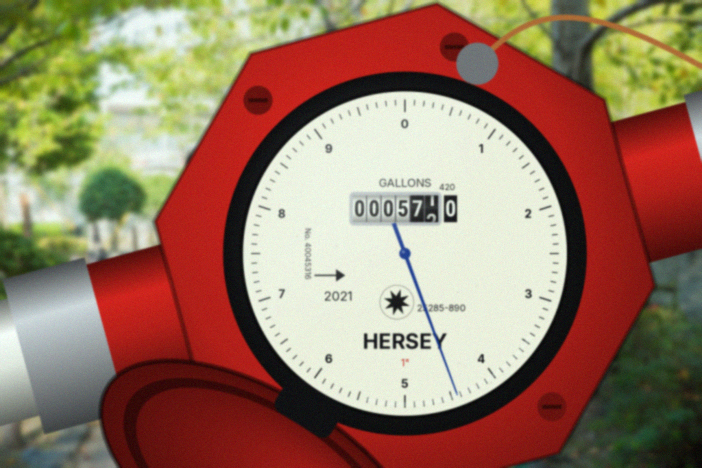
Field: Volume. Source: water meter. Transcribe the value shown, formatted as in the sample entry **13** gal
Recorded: **5714.4** gal
